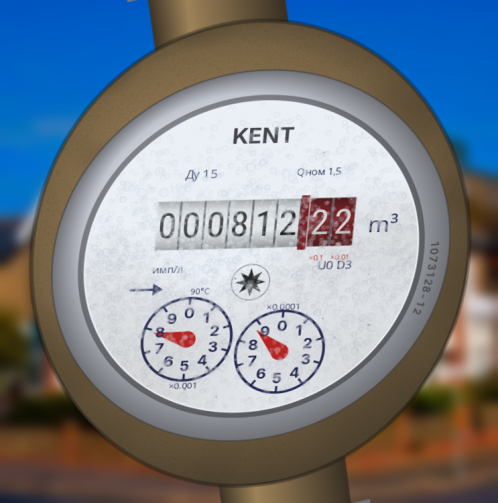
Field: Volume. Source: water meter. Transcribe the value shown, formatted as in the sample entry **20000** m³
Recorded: **812.2278** m³
